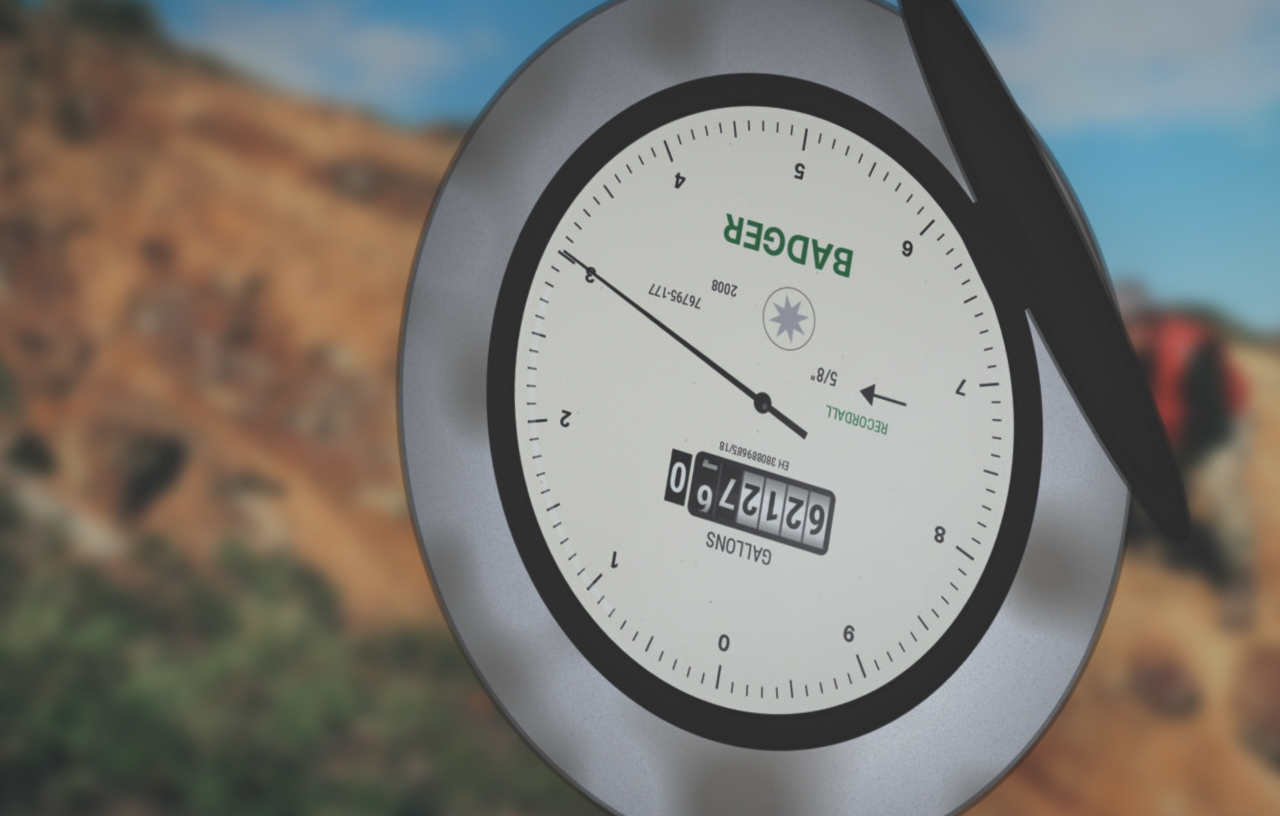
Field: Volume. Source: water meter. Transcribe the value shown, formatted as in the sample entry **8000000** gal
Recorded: **6212763.0** gal
